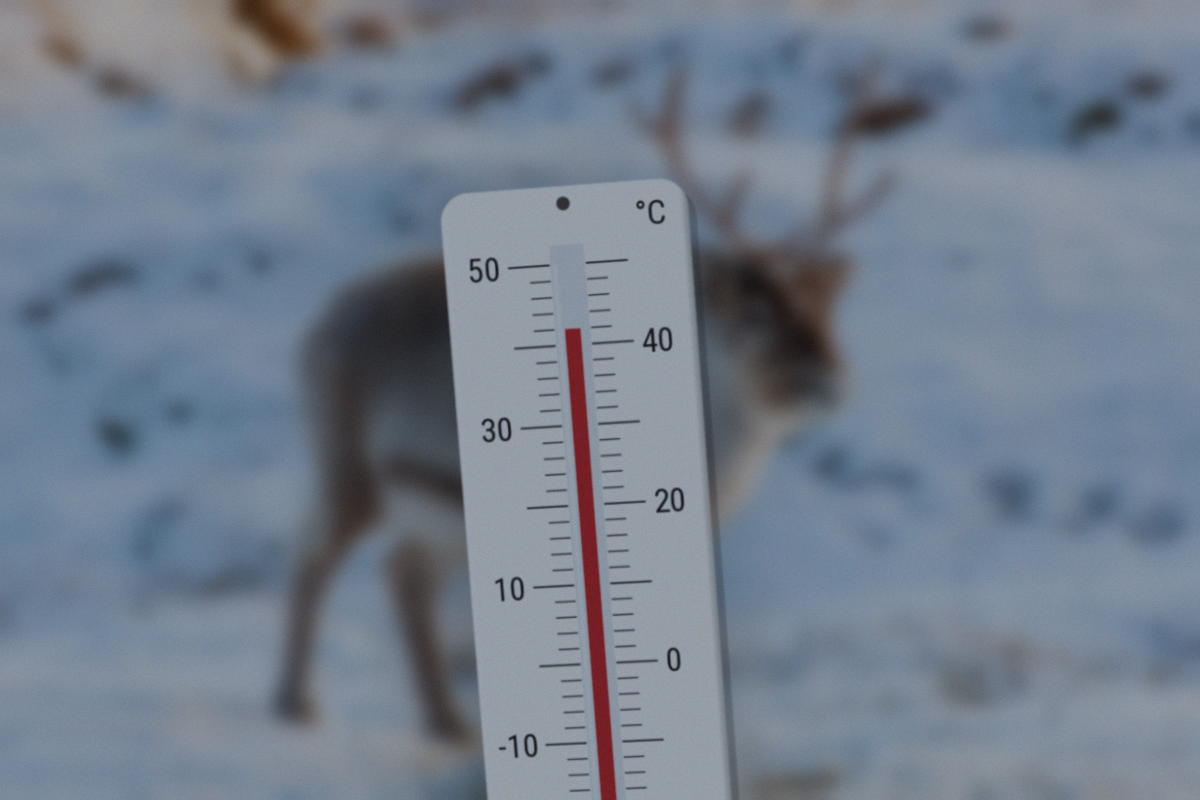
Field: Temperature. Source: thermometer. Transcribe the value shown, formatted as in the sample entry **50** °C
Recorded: **42** °C
